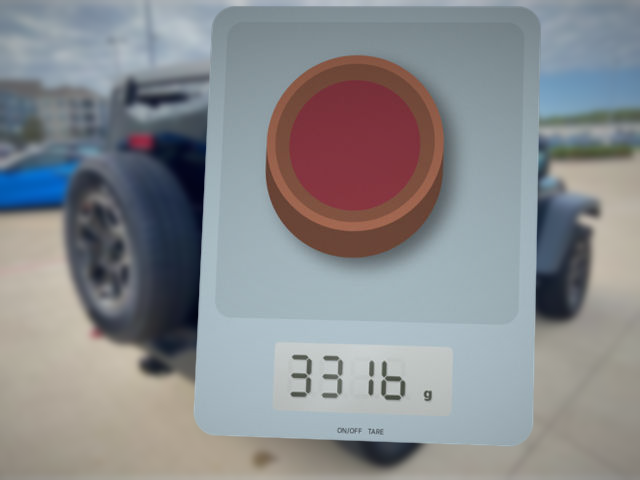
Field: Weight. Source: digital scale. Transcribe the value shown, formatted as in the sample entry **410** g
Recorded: **3316** g
